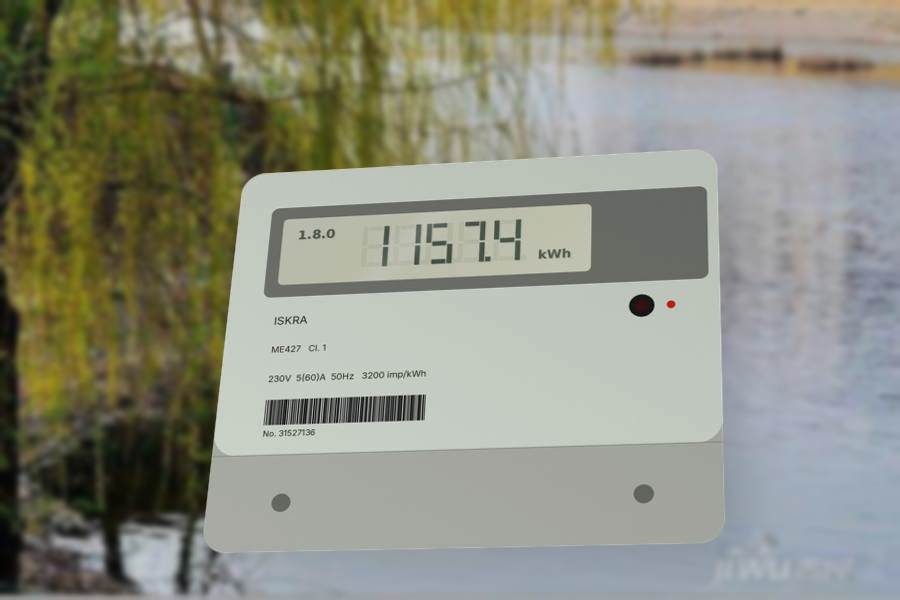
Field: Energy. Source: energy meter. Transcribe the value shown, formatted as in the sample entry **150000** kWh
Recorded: **1157.4** kWh
